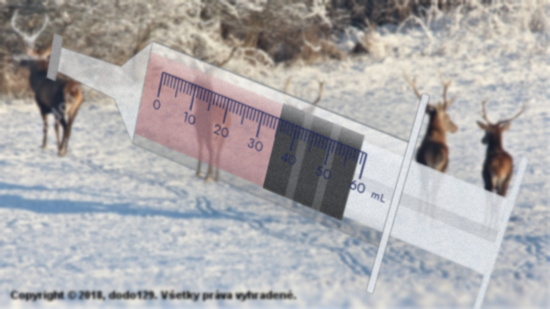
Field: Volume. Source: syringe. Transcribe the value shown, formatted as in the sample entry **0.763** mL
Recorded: **35** mL
